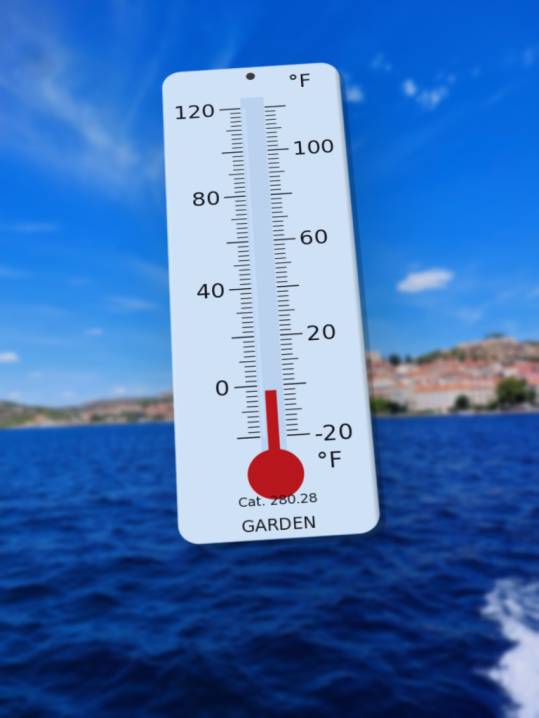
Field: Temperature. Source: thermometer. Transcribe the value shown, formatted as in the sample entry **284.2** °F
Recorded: **-2** °F
